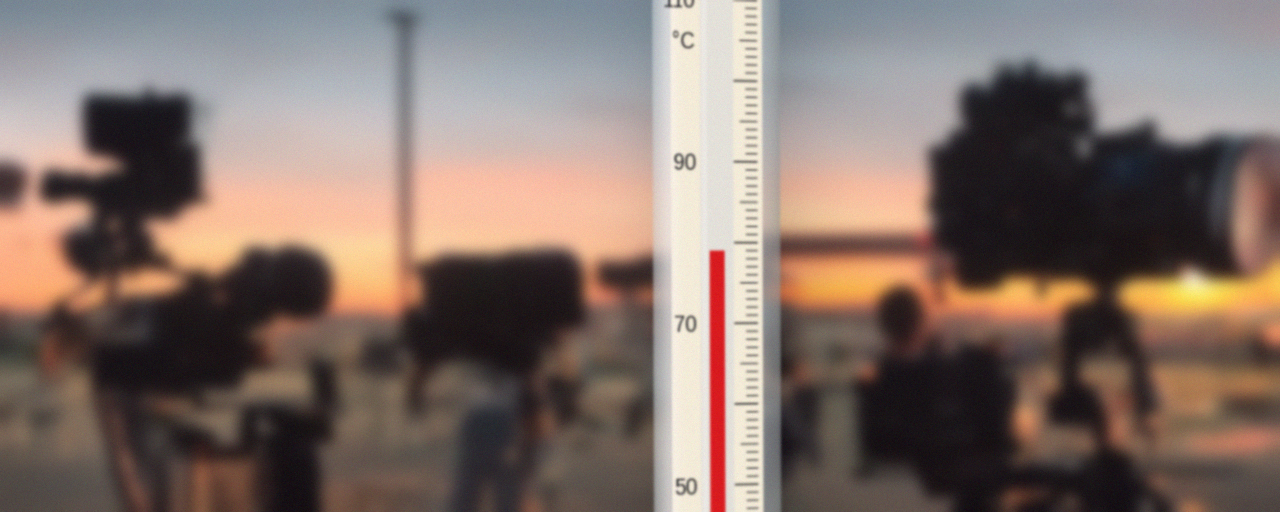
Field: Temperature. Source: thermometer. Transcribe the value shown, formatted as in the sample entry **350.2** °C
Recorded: **79** °C
